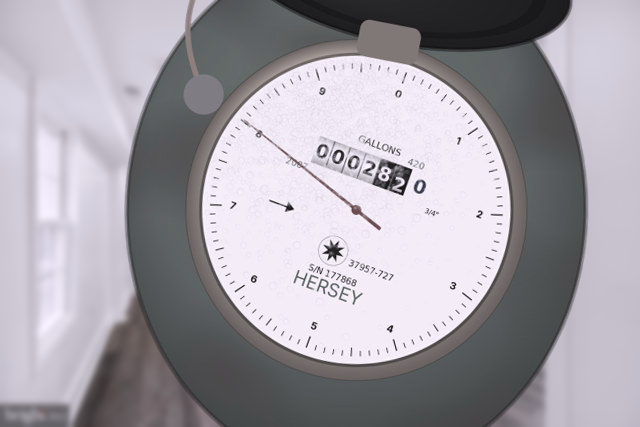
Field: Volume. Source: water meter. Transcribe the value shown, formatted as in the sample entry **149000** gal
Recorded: **2818.0** gal
